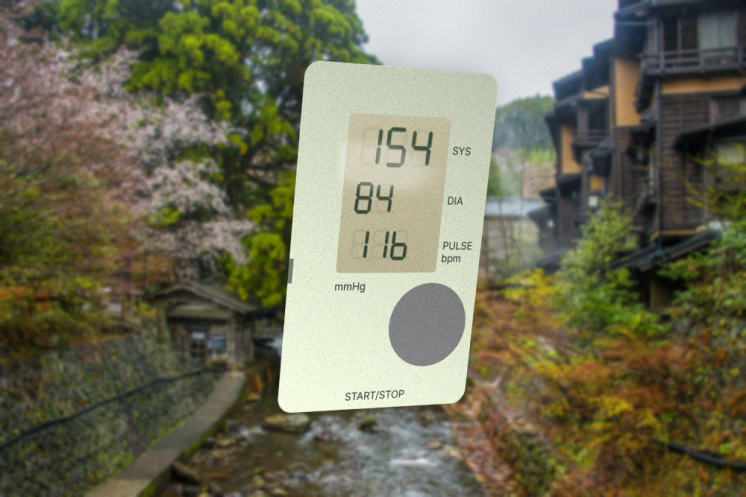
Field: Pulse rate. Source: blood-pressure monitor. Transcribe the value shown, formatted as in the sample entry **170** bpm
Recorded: **116** bpm
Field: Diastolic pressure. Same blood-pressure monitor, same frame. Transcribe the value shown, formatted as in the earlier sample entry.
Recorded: **84** mmHg
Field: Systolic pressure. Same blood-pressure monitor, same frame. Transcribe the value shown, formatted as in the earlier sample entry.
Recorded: **154** mmHg
